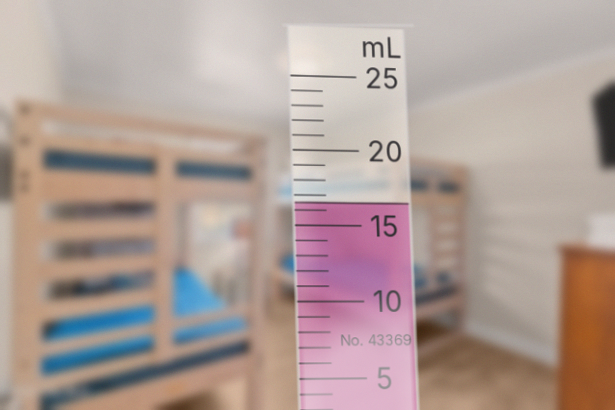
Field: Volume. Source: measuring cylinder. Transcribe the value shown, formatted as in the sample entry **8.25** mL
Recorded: **16.5** mL
